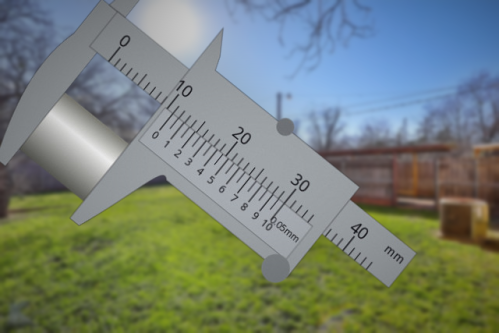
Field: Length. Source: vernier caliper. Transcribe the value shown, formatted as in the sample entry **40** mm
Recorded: **11.0** mm
